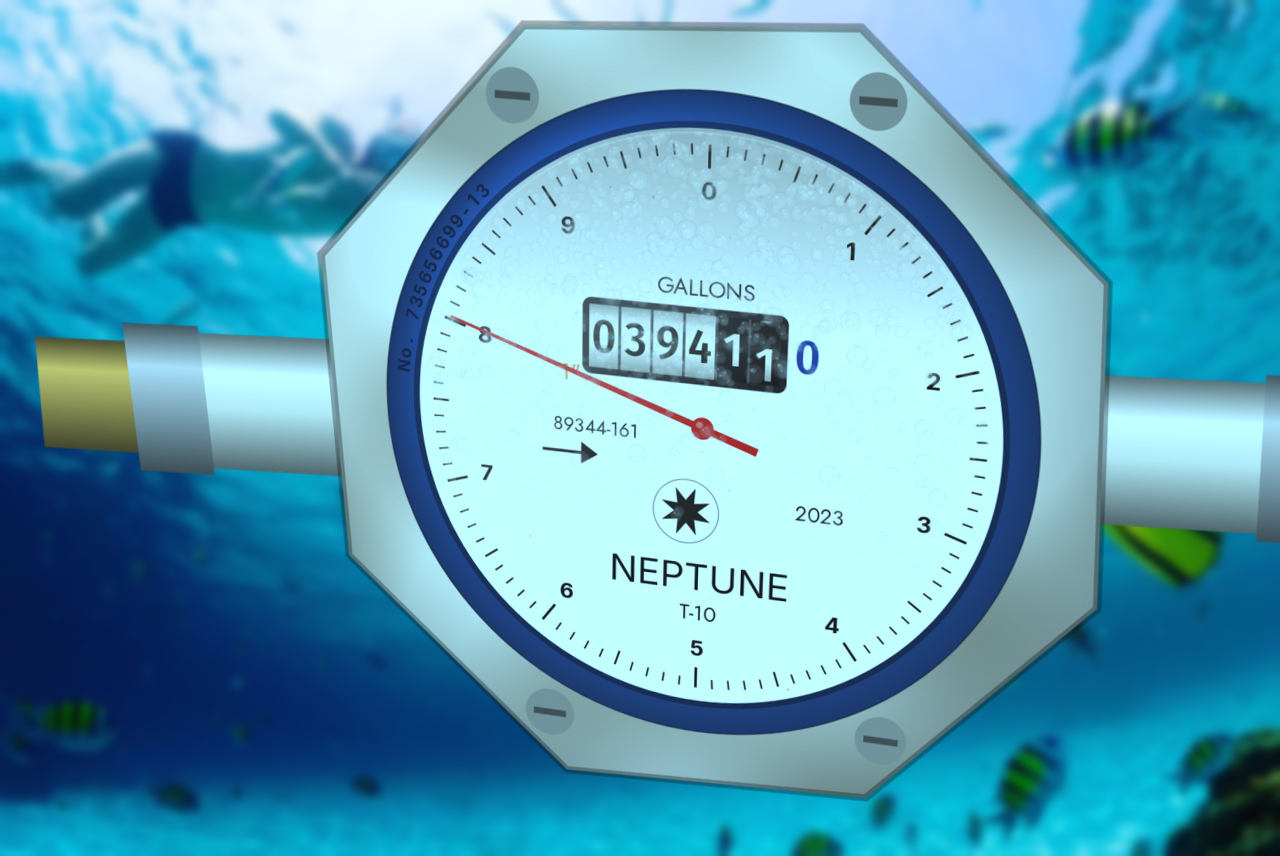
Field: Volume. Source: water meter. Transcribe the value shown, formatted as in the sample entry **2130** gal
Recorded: **394108.0** gal
